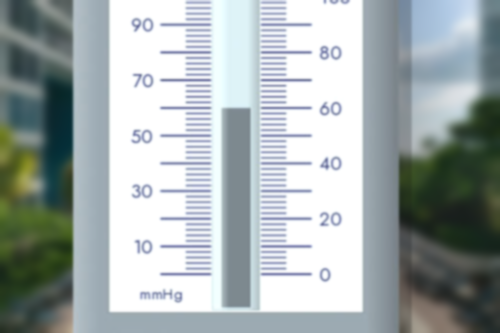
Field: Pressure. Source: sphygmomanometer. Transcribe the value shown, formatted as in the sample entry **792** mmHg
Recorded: **60** mmHg
